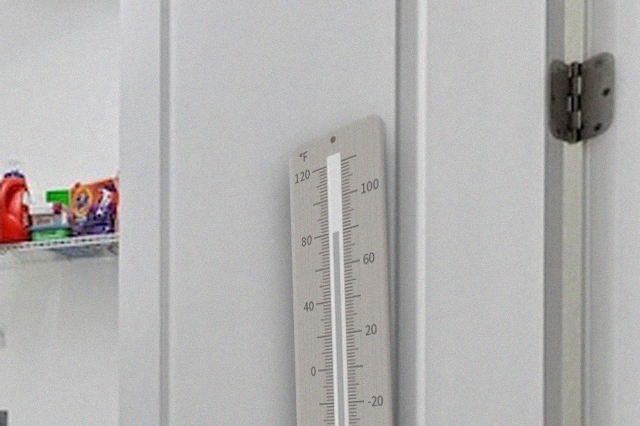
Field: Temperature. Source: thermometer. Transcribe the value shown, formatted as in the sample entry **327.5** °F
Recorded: **80** °F
